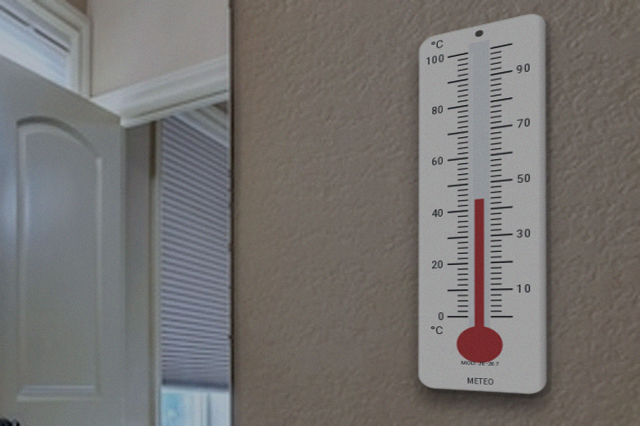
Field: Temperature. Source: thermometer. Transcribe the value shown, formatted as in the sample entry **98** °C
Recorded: **44** °C
